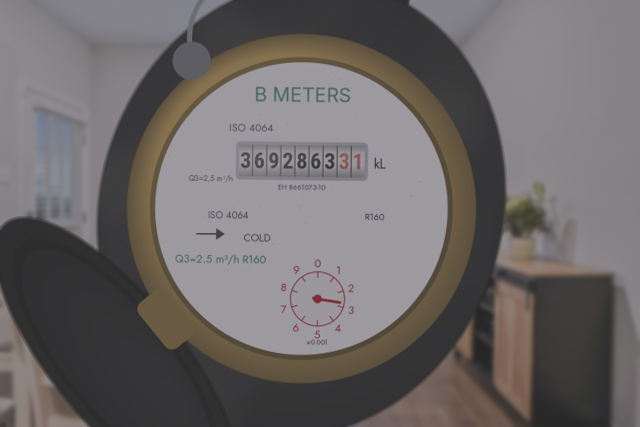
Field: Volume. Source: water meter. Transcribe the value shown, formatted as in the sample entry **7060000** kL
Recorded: **3692863.312** kL
